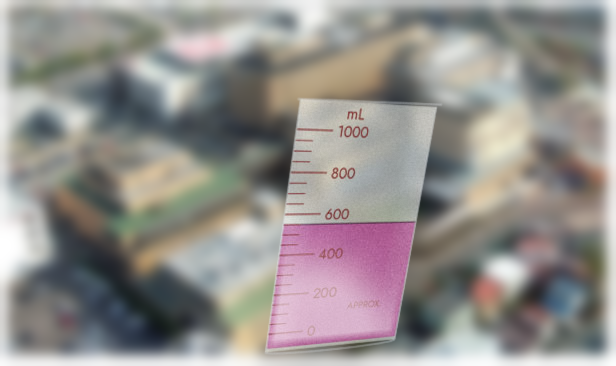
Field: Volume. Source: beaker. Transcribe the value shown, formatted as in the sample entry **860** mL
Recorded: **550** mL
